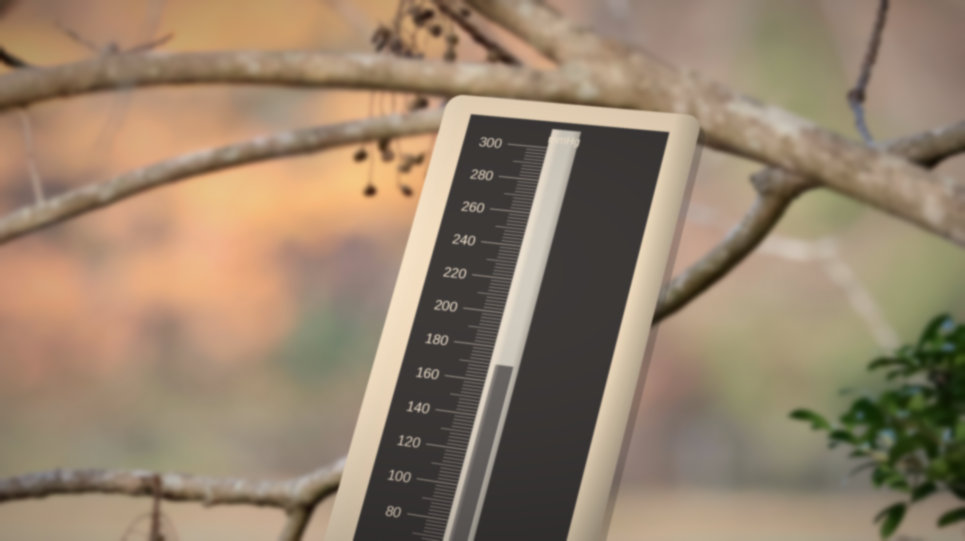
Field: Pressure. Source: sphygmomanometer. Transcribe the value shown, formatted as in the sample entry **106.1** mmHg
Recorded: **170** mmHg
